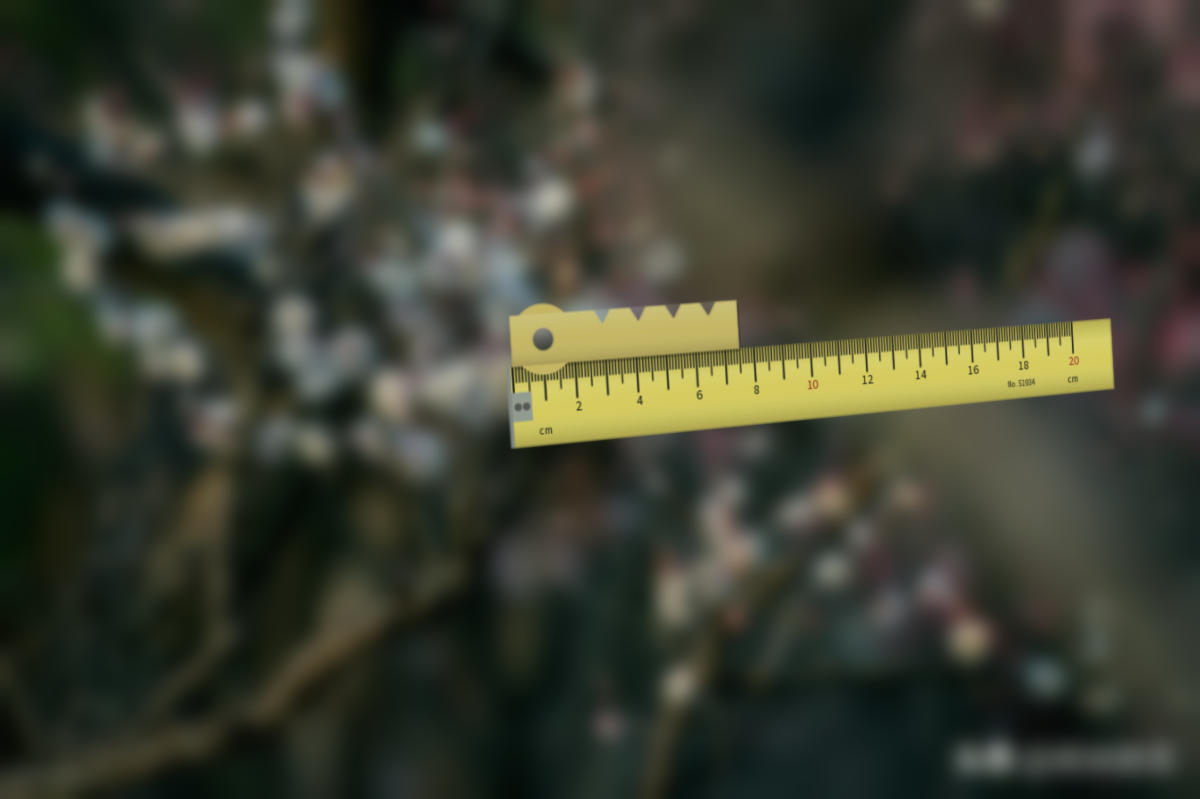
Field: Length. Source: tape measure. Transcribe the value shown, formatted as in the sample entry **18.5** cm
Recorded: **7.5** cm
